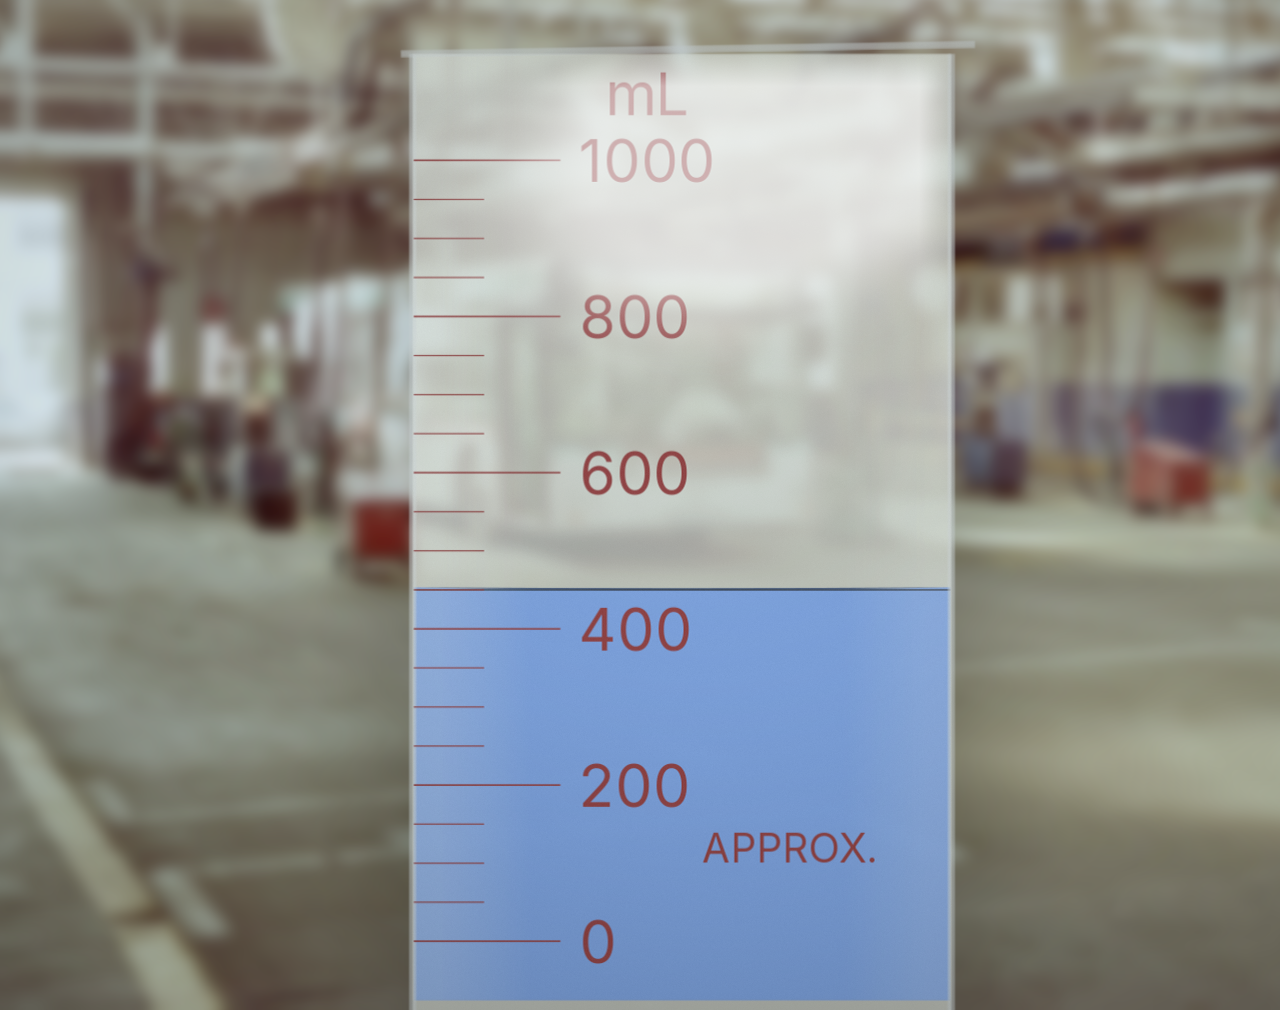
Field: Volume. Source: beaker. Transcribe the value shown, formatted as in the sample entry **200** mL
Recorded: **450** mL
